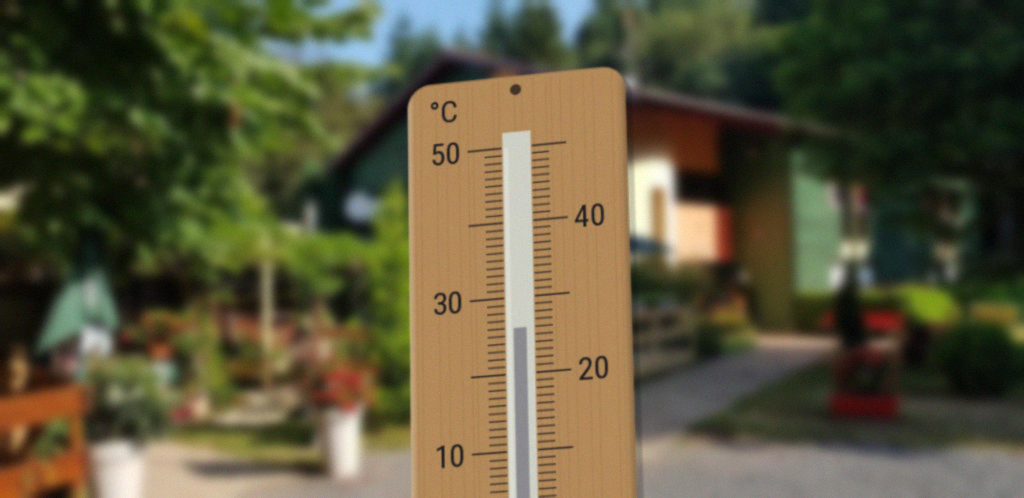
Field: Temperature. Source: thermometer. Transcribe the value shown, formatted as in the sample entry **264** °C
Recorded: **26** °C
